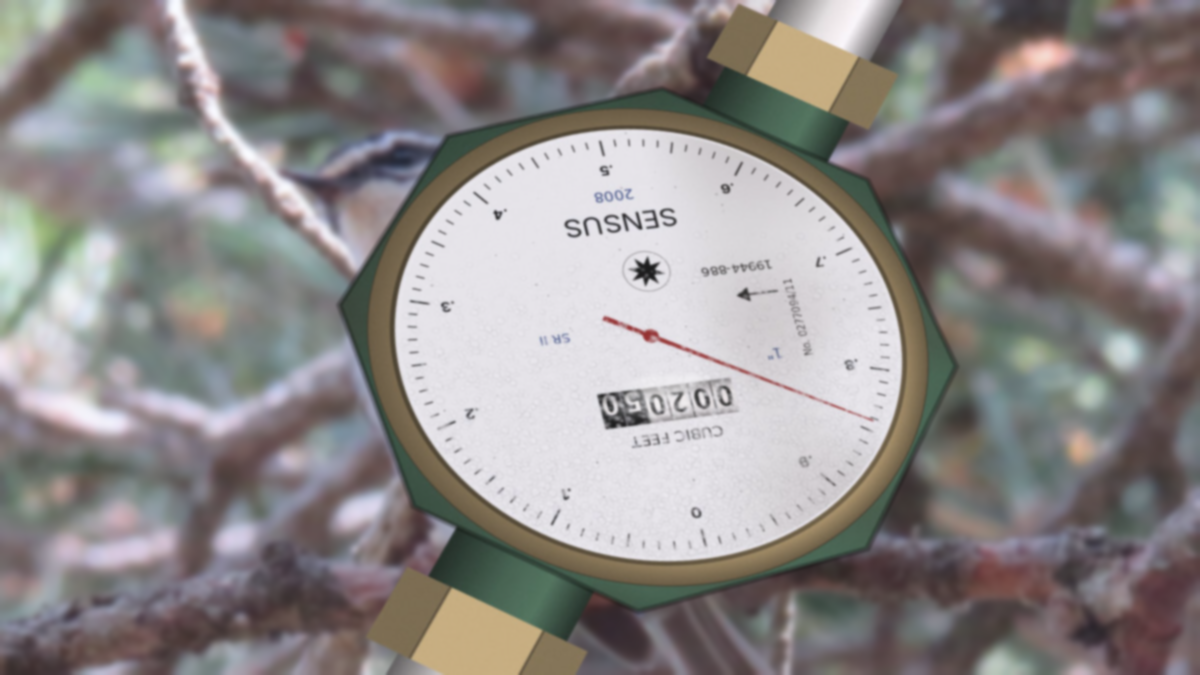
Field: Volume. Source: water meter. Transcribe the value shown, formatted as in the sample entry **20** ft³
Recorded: **2049.84** ft³
